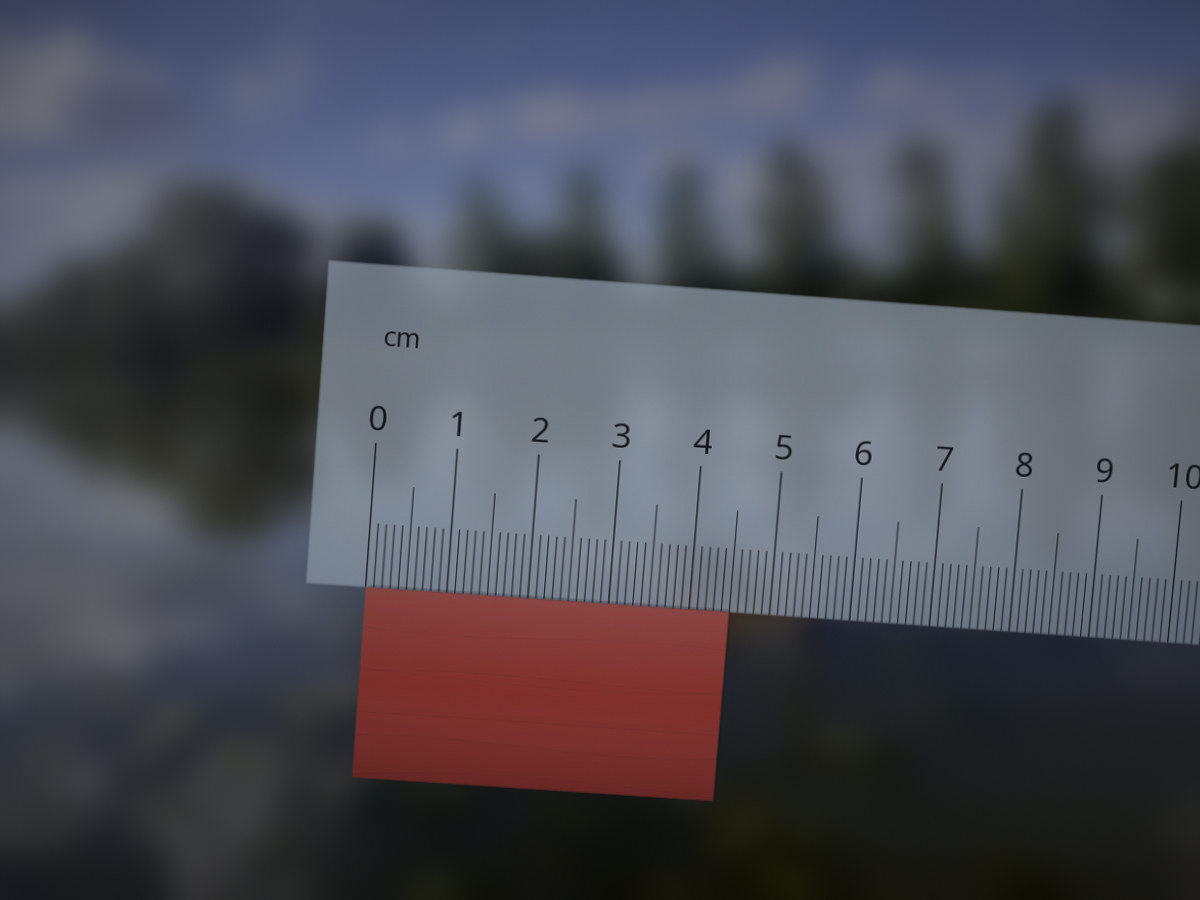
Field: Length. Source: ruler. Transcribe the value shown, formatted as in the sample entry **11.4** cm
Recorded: **4.5** cm
